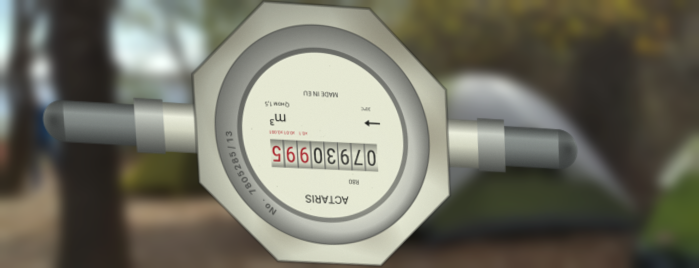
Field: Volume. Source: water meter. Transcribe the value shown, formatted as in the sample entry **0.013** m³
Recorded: **7930.995** m³
